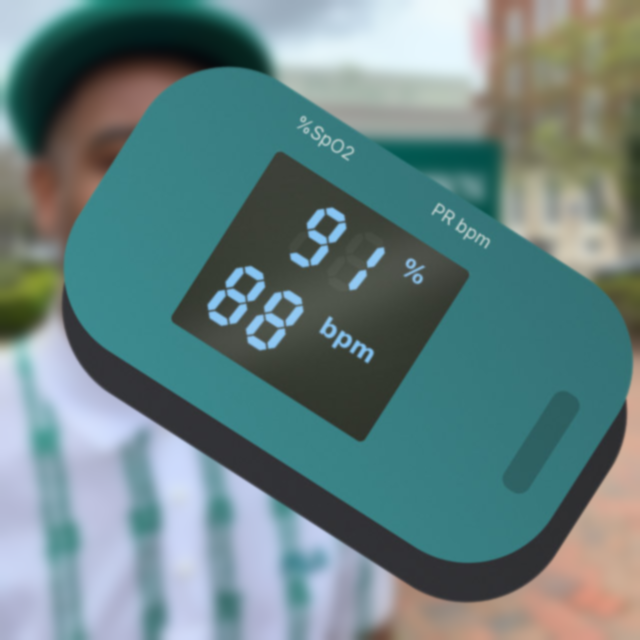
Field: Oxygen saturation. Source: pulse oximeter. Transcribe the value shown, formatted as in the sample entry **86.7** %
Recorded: **91** %
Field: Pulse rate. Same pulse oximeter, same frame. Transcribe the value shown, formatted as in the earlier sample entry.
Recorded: **88** bpm
